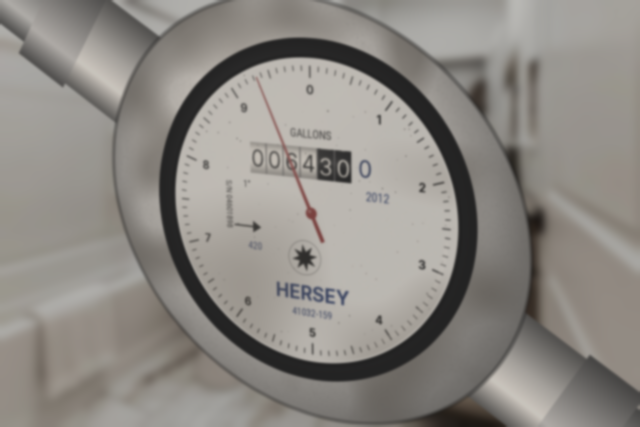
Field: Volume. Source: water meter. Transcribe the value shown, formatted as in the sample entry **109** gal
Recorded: **64299.3** gal
